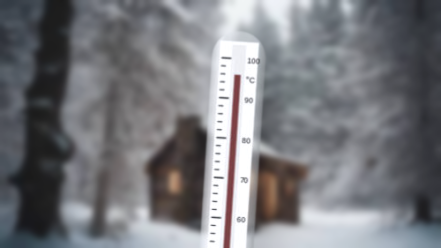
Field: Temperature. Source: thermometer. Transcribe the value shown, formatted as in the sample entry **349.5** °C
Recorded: **96** °C
